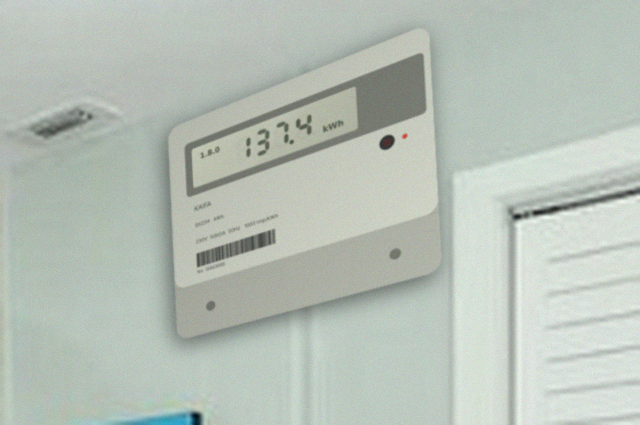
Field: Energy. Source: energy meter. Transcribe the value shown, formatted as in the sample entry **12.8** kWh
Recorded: **137.4** kWh
